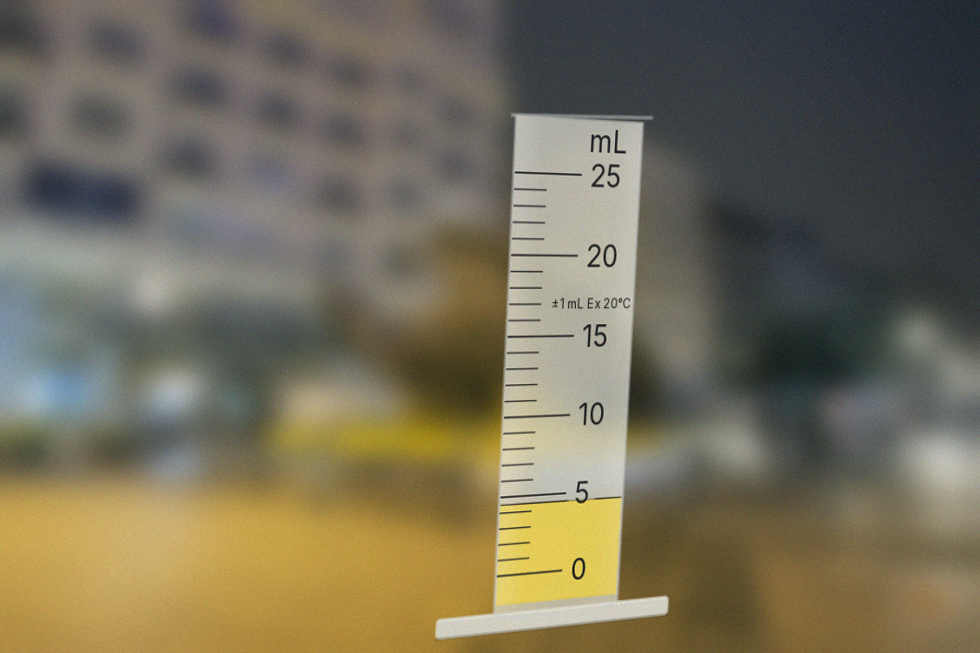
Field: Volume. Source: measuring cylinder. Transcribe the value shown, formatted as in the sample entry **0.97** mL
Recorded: **4.5** mL
